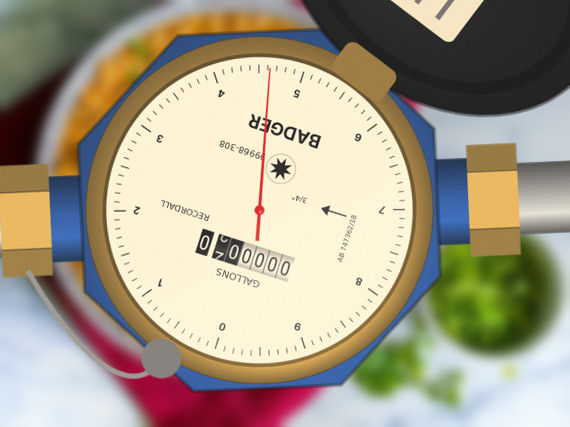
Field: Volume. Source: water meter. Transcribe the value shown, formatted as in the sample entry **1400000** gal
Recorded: **24.6** gal
